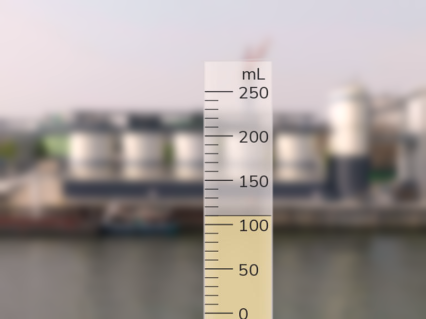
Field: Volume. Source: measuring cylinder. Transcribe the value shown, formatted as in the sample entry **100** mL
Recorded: **110** mL
